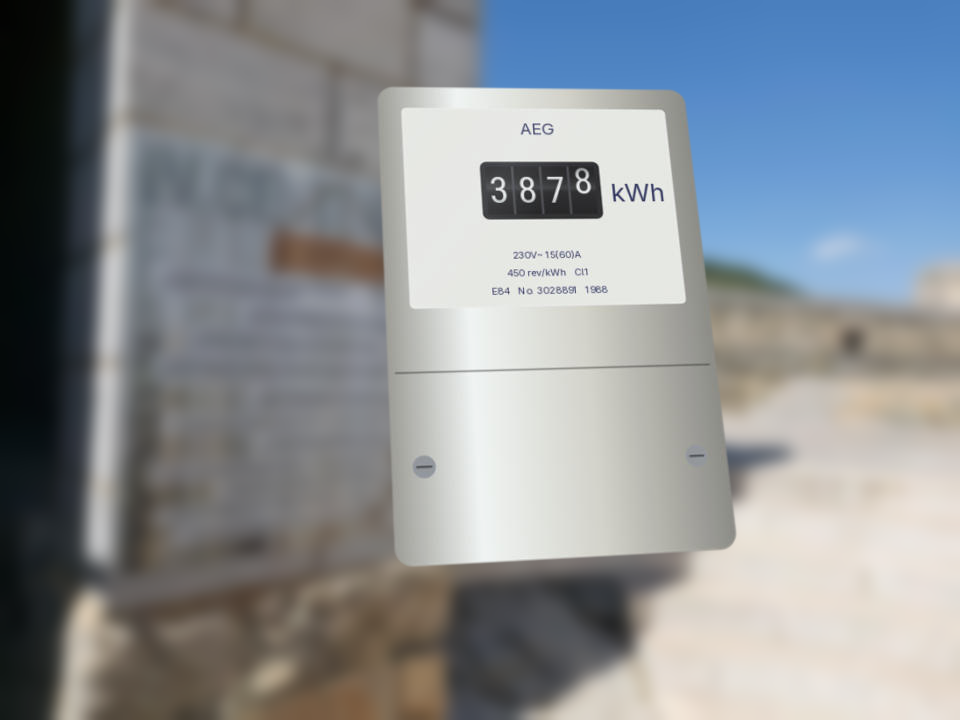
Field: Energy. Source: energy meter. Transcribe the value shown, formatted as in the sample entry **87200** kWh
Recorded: **3878** kWh
